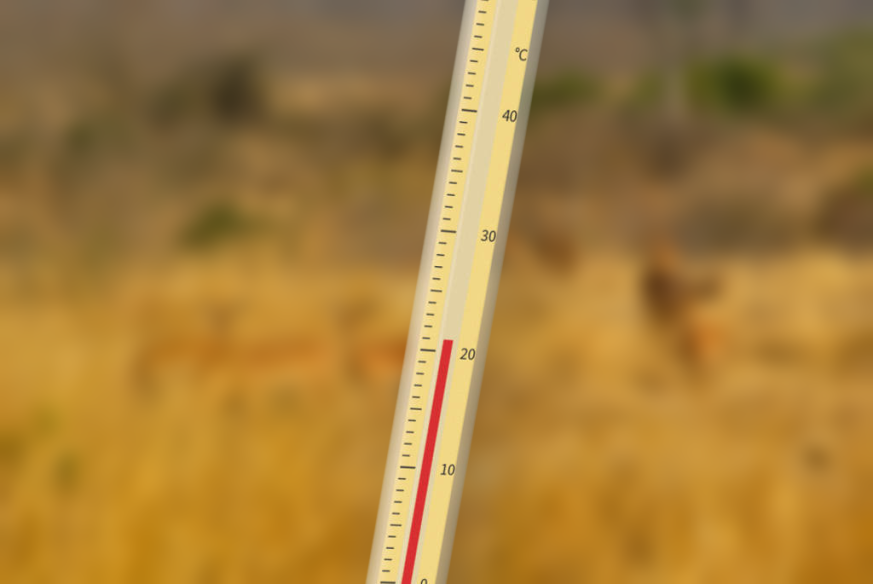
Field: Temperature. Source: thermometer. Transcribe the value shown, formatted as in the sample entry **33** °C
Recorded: **21** °C
